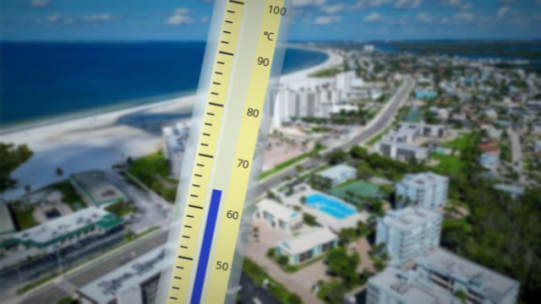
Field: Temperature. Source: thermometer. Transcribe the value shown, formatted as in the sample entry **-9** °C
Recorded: **64** °C
